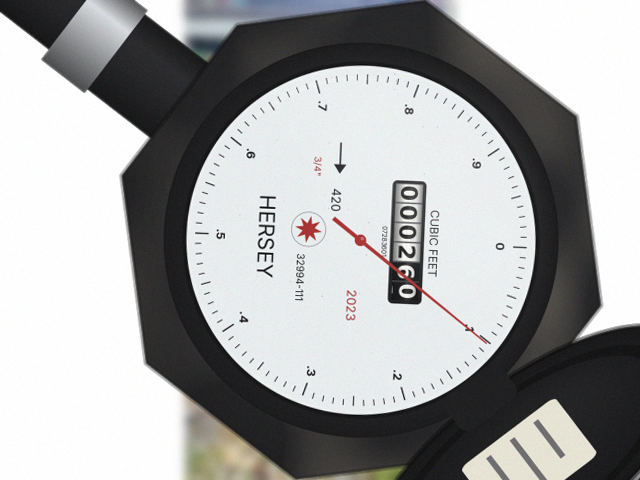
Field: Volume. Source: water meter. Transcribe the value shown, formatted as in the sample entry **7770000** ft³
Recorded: **260.10** ft³
